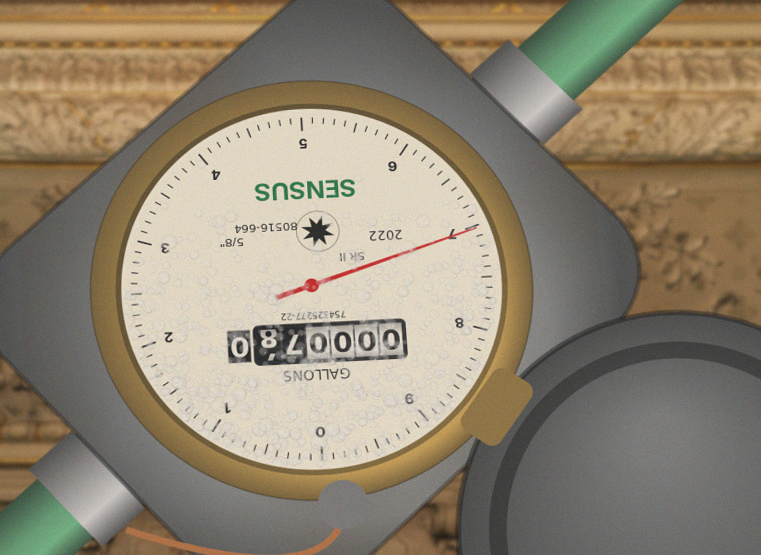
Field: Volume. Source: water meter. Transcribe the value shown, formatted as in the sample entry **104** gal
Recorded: **777.0** gal
